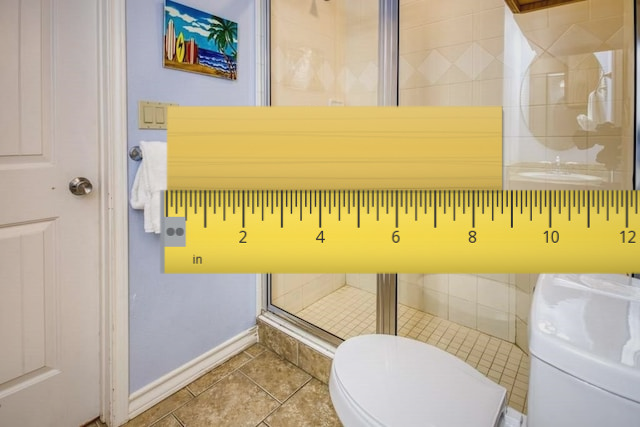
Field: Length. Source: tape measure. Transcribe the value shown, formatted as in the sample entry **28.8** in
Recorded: **8.75** in
